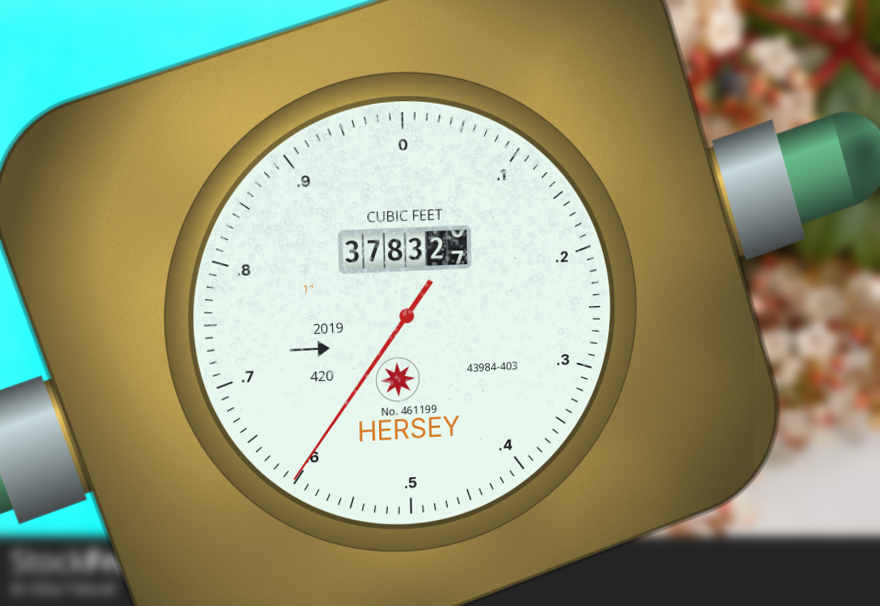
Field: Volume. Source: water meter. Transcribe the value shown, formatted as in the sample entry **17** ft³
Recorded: **378326.60** ft³
